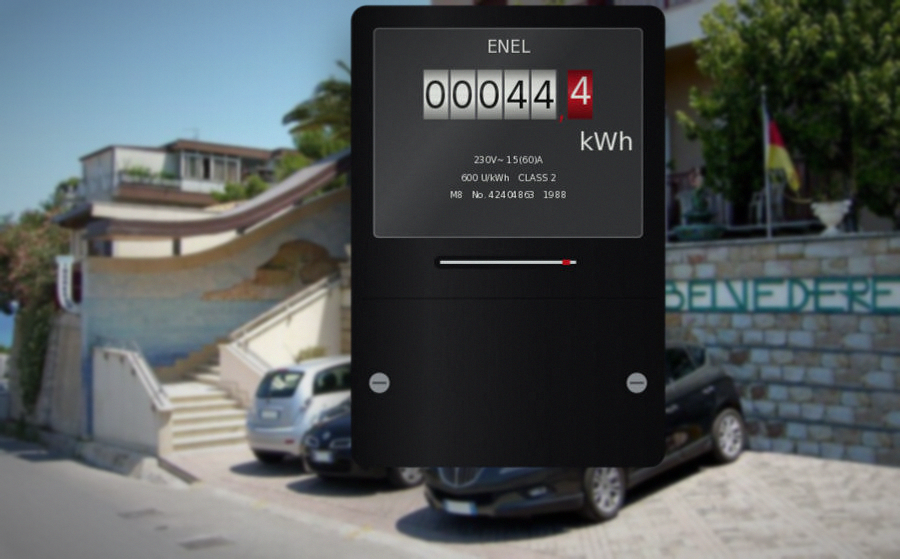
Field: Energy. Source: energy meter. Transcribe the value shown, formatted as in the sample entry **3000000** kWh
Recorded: **44.4** kWh
